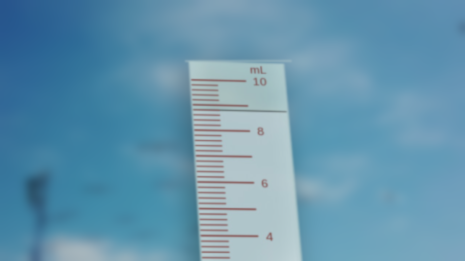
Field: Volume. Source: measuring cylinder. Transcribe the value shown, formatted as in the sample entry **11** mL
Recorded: **8.8** mL
